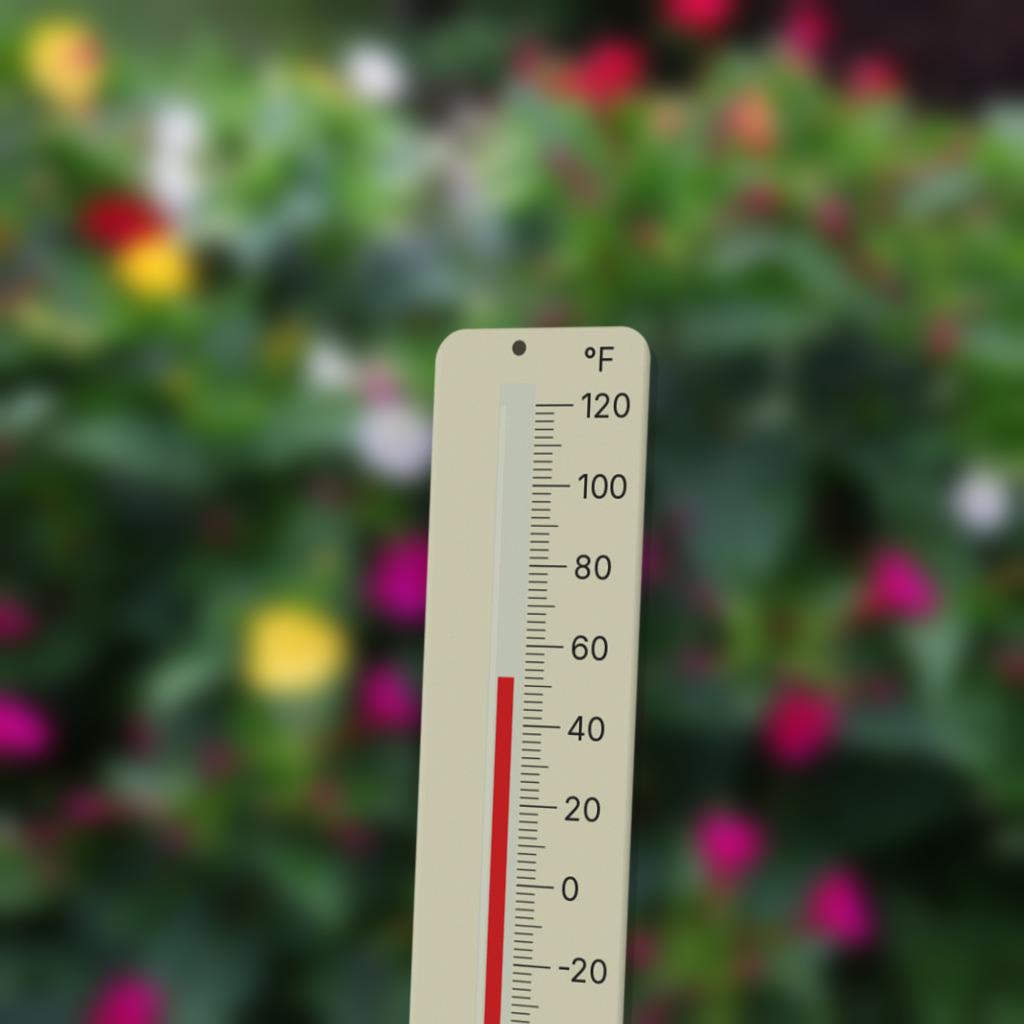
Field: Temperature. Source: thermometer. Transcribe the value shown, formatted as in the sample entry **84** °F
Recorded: **52** °F
